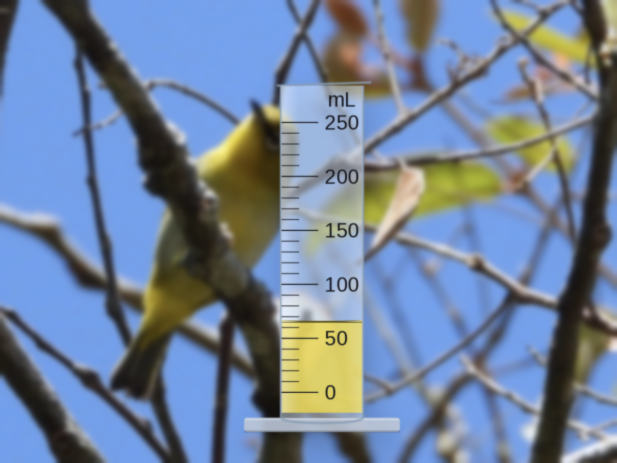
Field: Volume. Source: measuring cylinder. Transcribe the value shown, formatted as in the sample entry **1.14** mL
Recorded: **65** mL
